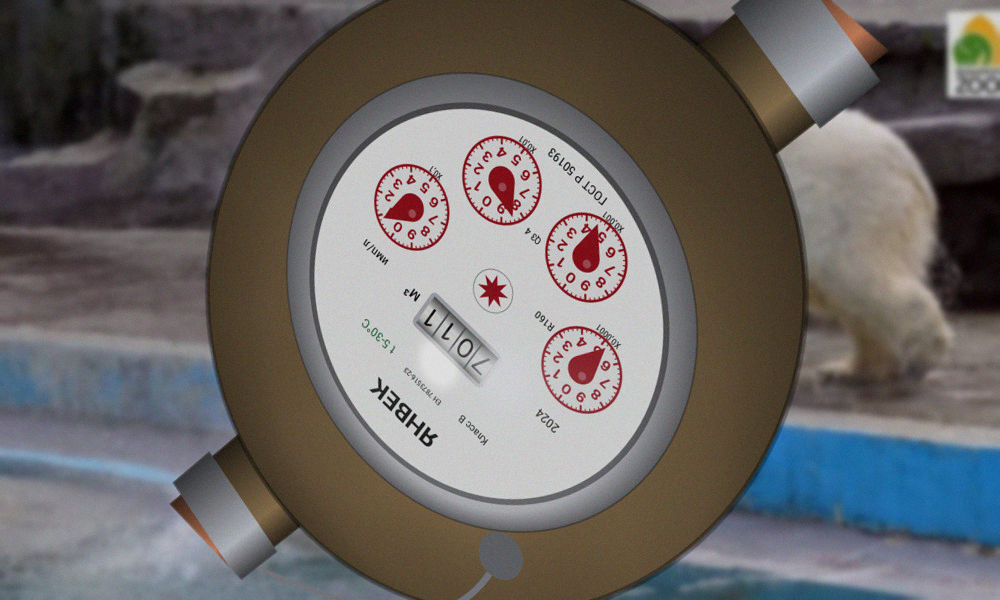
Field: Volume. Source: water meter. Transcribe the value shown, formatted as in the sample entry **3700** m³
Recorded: **7011.0845** m³
